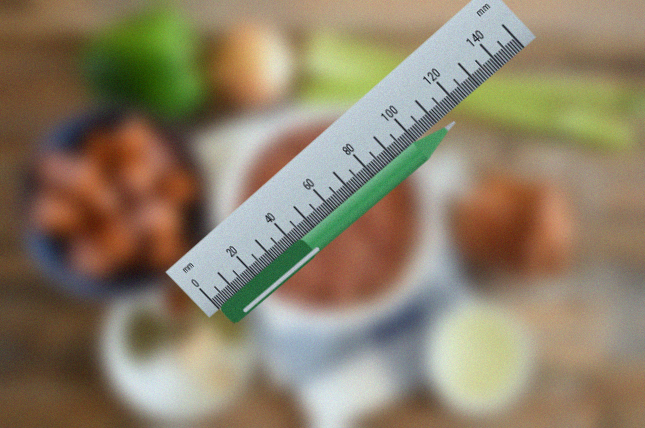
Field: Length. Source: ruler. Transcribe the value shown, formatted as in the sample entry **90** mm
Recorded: **115** mm
